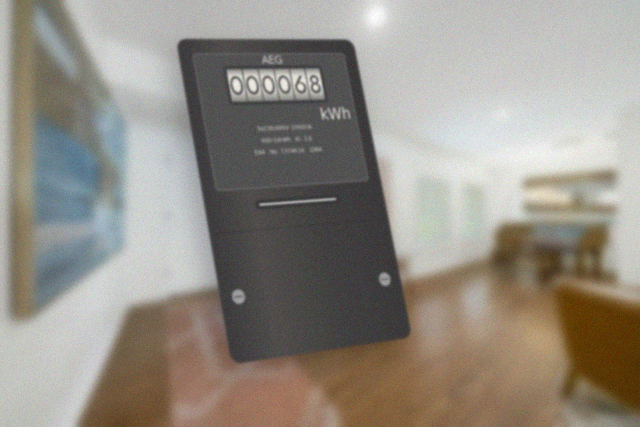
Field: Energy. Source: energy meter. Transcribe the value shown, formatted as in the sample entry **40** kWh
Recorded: **68** kWh
